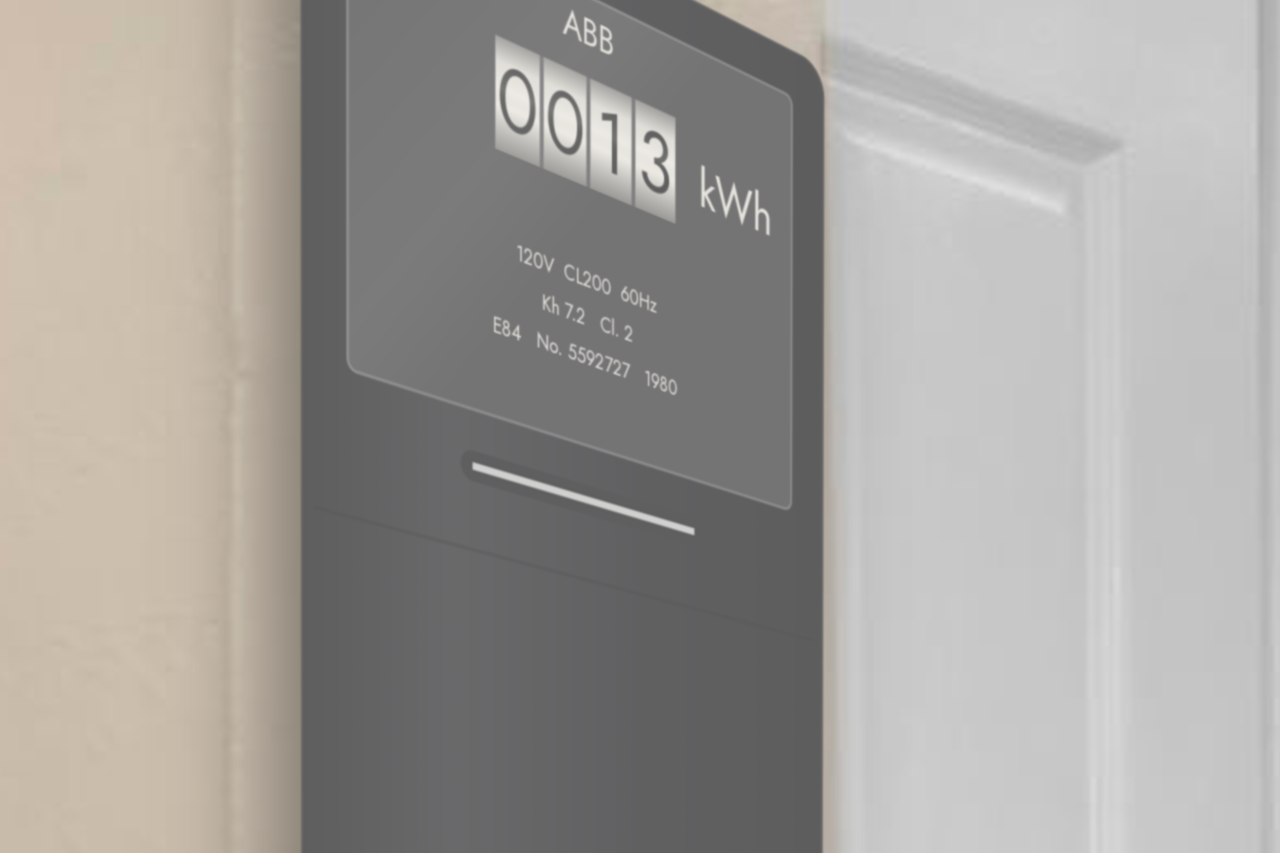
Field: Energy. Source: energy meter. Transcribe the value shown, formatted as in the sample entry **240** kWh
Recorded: **13** kWh
